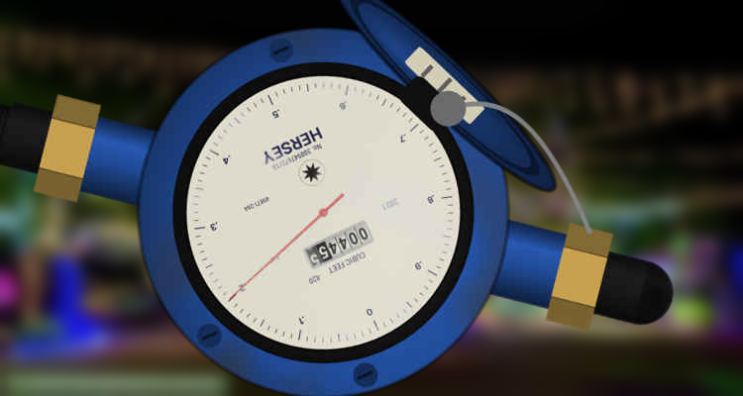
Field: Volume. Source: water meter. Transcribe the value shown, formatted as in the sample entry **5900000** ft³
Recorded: **4455.20** ft³
